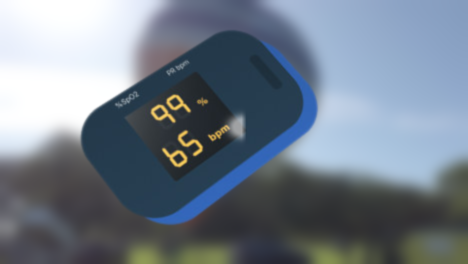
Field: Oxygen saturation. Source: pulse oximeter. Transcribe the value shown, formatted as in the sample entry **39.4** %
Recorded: **99** %
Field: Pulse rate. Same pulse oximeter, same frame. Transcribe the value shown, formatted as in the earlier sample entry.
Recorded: **65** bpm
